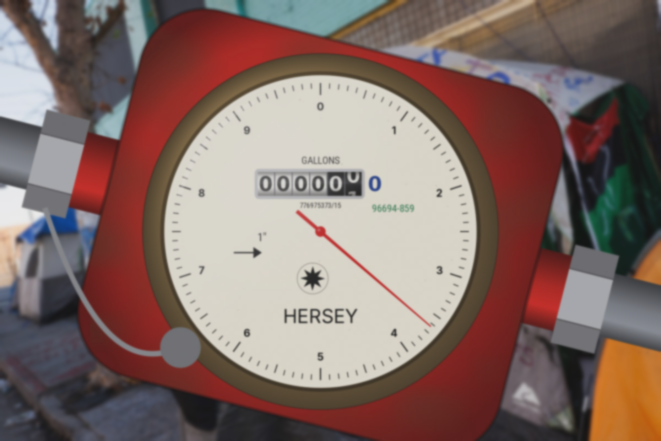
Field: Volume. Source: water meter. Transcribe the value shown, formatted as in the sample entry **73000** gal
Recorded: **3.6** gal
